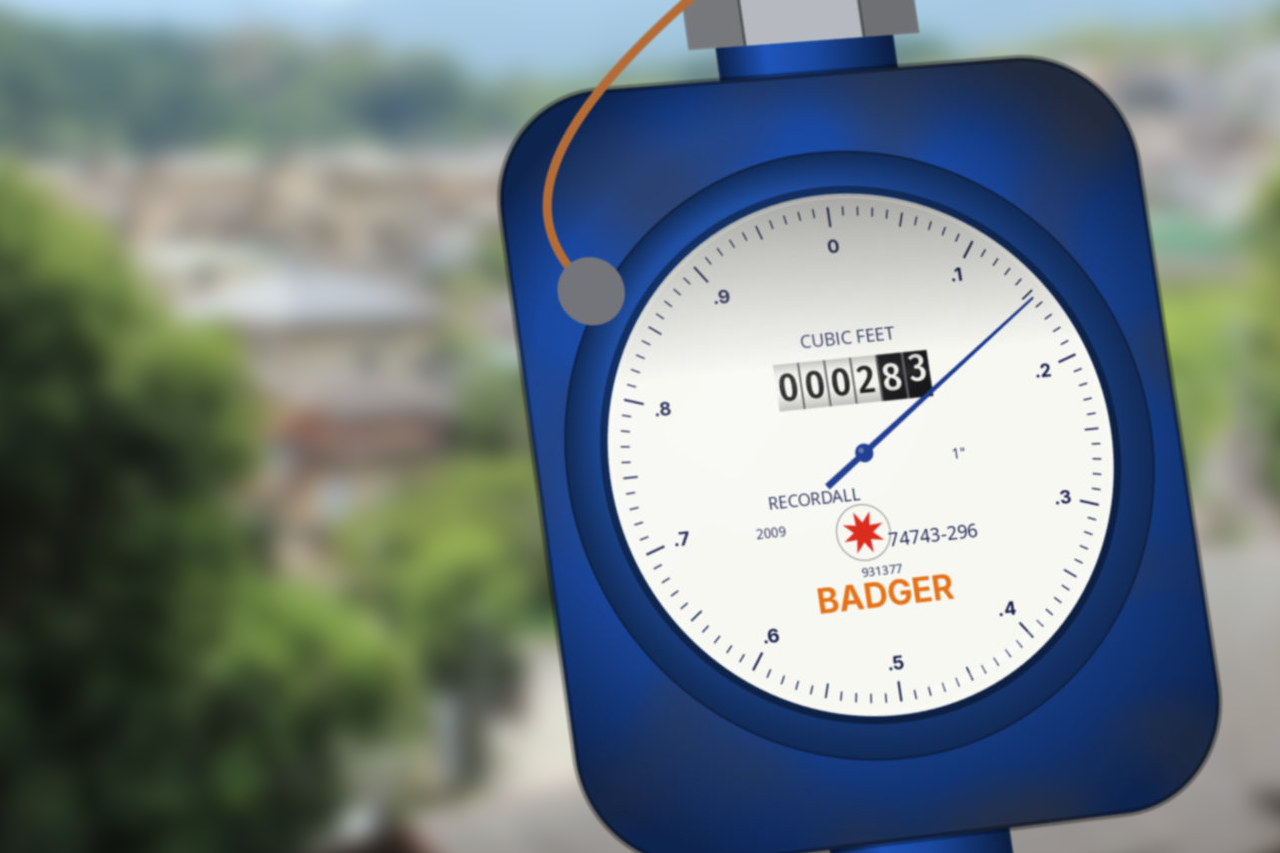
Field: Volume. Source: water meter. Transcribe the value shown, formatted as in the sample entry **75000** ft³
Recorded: **283.15** ft³
